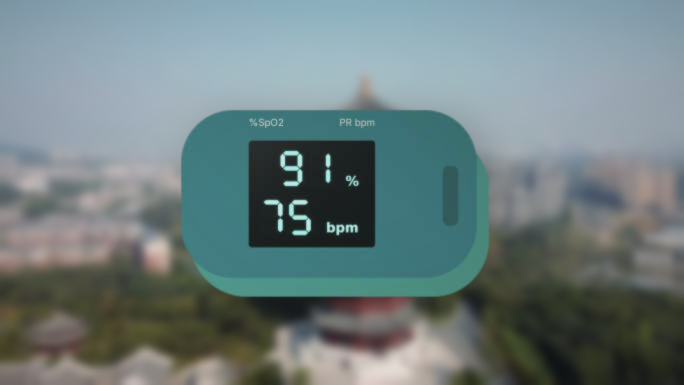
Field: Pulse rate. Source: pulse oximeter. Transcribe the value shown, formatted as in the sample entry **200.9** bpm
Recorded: **75** bpm
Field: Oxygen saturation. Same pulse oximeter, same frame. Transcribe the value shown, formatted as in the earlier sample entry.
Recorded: **91** %
